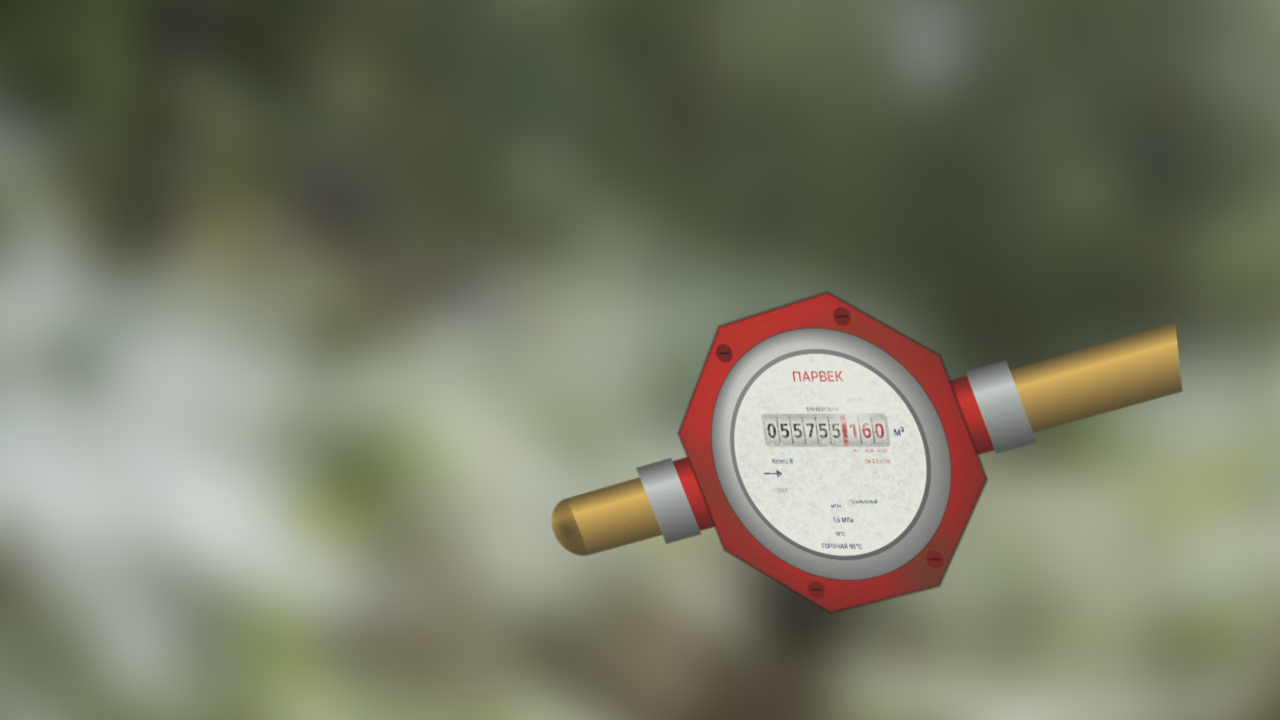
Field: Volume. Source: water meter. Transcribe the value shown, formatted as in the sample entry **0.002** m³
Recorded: **55755.160** m³
